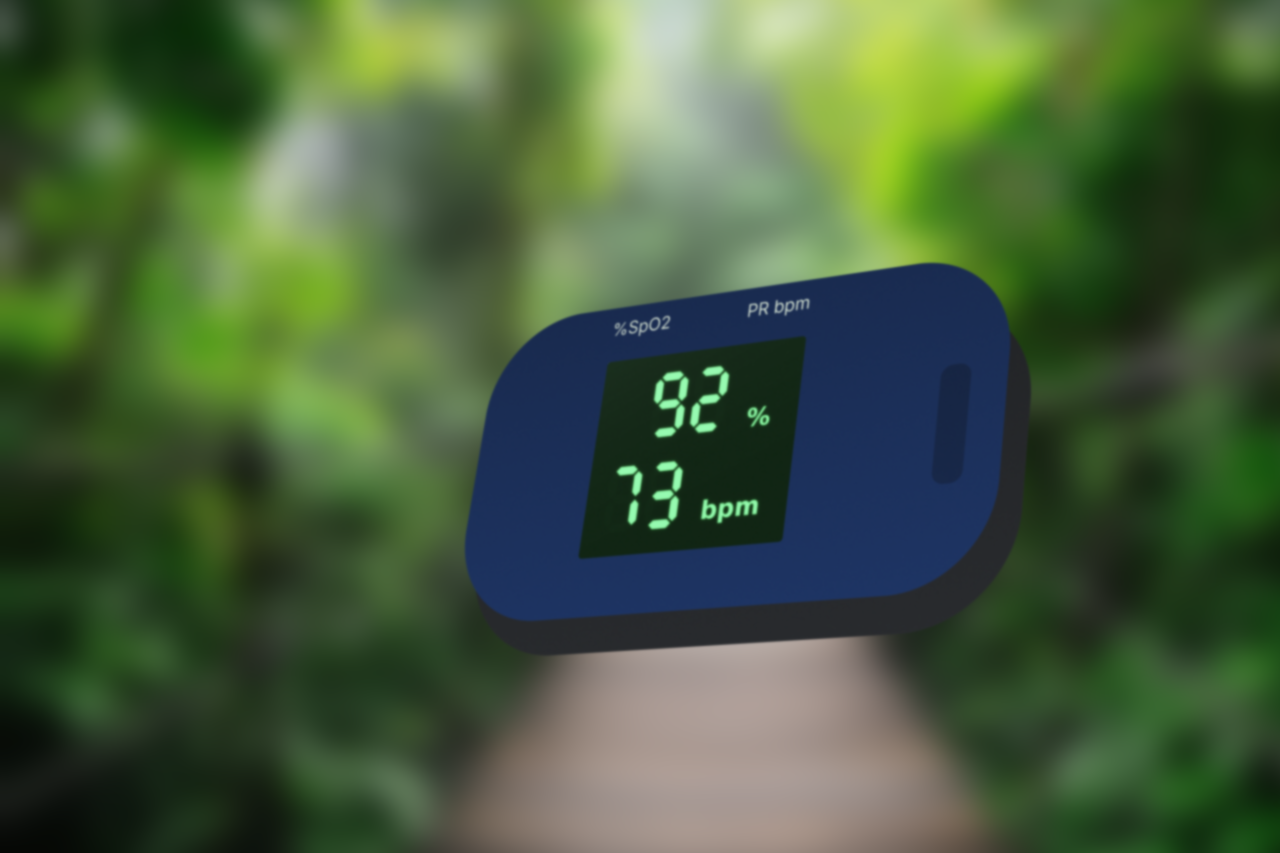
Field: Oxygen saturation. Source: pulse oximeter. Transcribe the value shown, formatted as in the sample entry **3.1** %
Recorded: **92** %
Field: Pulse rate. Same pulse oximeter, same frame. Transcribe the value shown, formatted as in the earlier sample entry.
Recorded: **73** bpm
